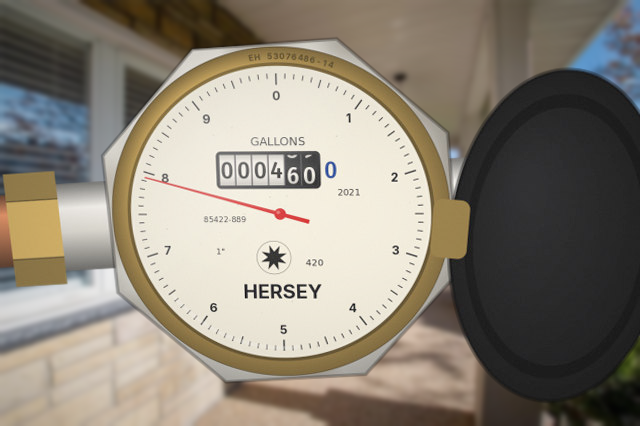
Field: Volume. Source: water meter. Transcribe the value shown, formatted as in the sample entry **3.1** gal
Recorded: **4597.9** gal
